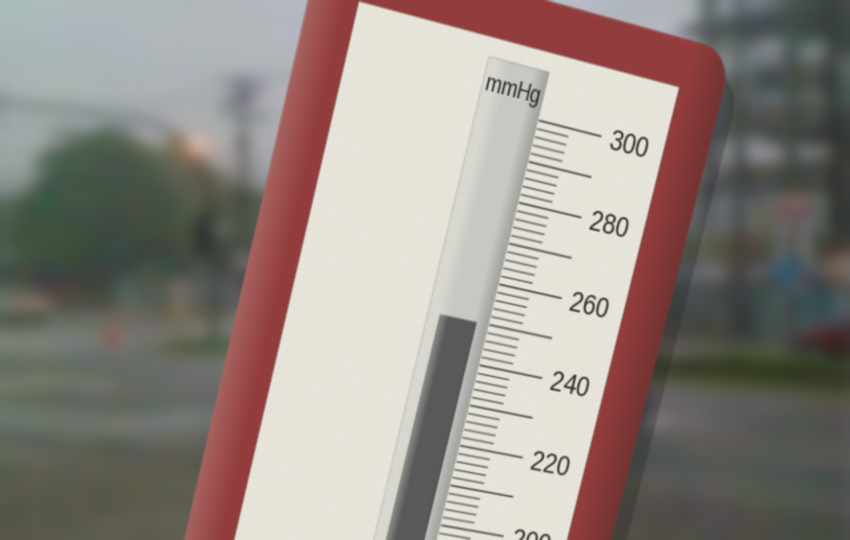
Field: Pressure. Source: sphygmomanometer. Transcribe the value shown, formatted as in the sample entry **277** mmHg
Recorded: **250** mmHg
